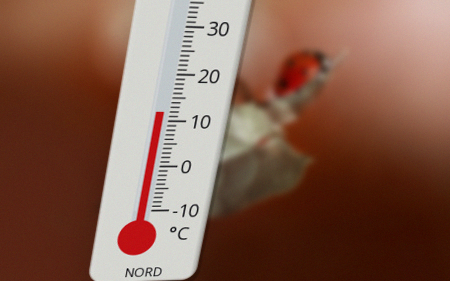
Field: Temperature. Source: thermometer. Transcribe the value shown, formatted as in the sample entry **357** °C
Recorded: **12** °C
